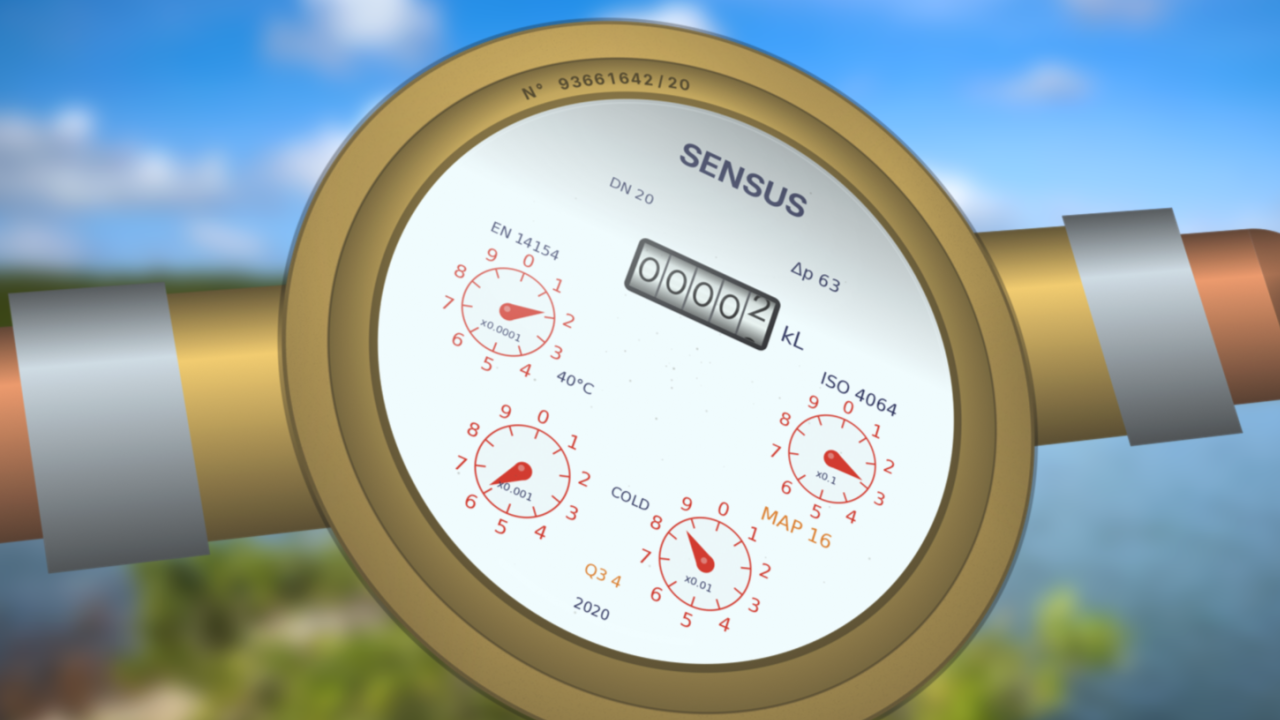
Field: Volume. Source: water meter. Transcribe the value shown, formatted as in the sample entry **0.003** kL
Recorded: **2.2861** kL
